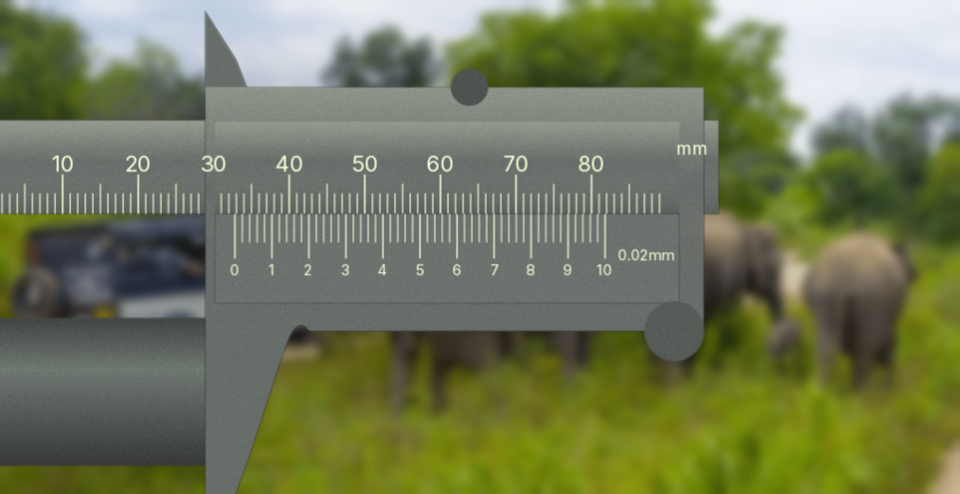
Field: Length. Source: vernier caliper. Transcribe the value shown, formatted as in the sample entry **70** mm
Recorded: **32.8** mm
